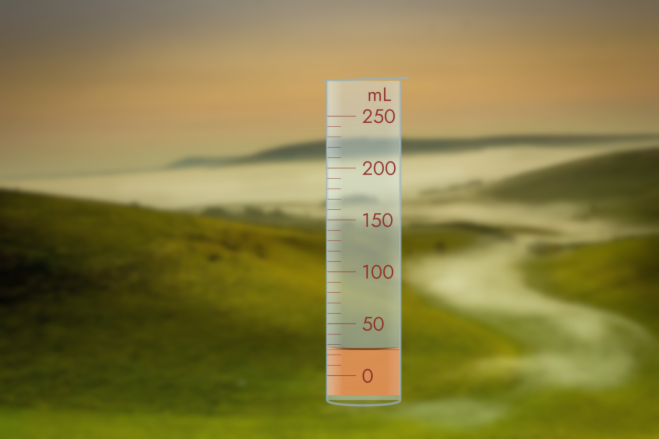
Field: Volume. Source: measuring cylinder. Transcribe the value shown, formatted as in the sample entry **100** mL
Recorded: **25** mL
